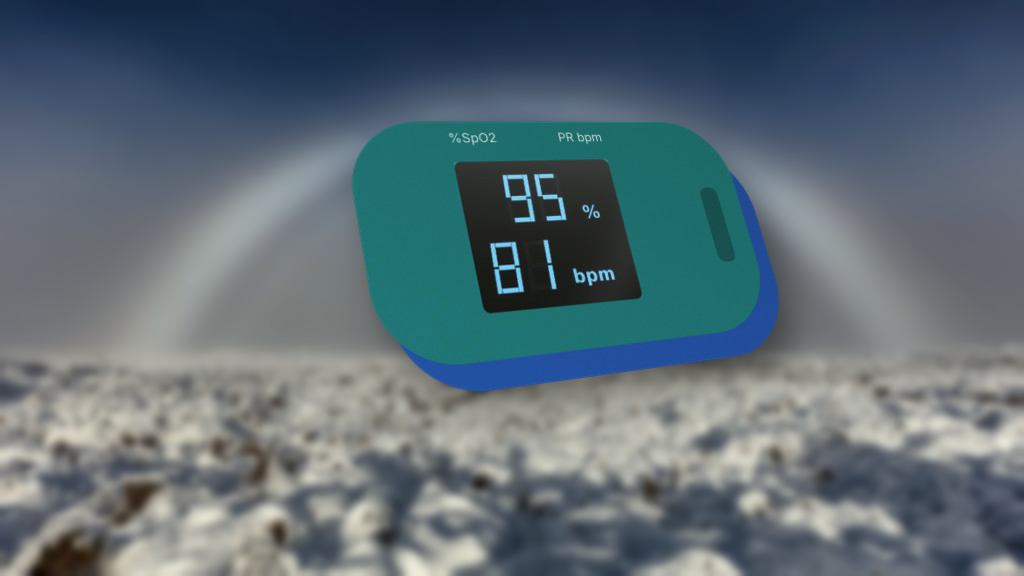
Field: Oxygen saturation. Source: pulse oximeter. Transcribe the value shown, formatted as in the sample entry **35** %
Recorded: **95** %
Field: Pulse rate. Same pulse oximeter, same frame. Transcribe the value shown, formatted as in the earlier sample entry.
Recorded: **81** bpm
